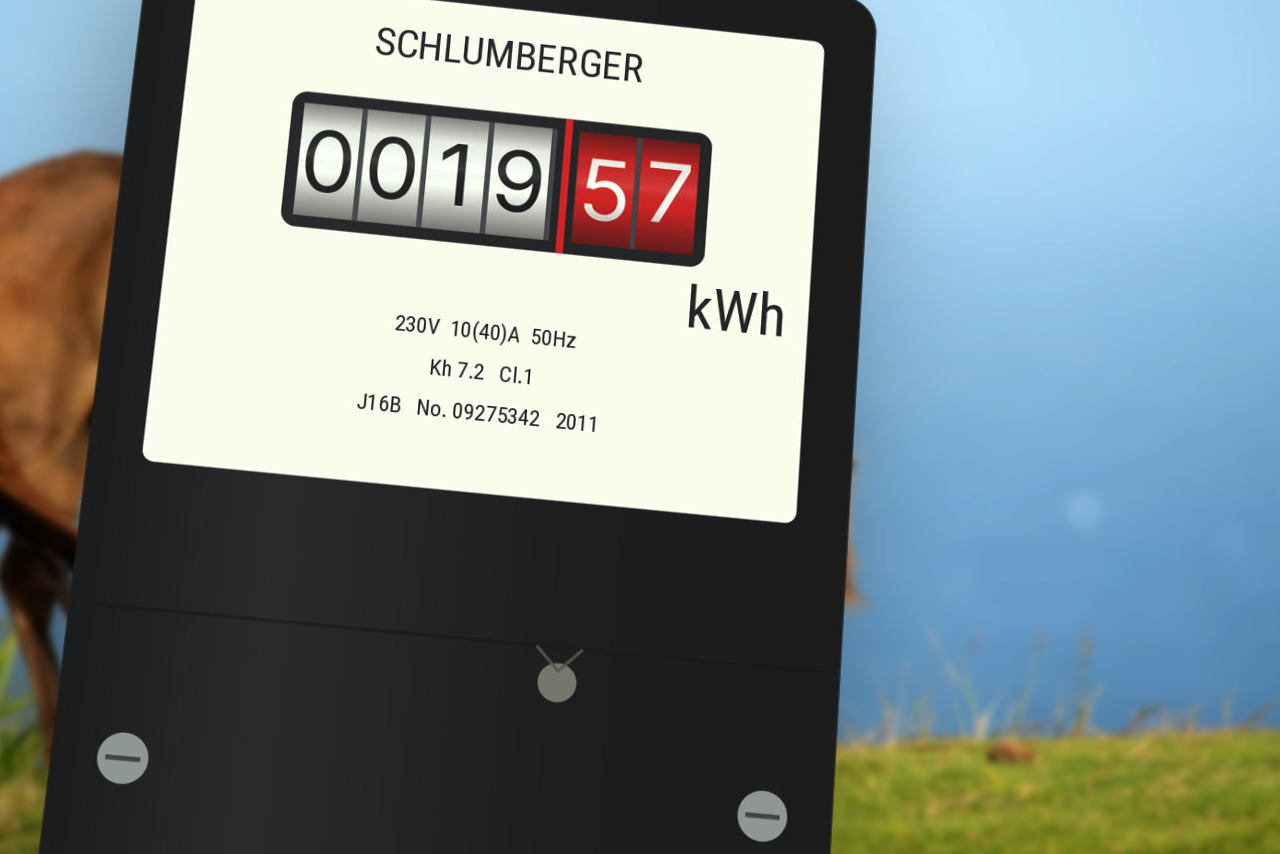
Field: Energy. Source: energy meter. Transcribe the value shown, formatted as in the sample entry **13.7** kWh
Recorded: **19.57** kWh
